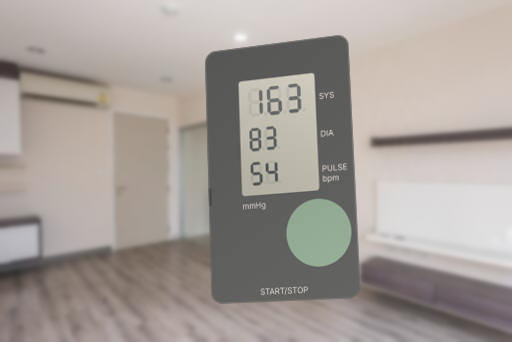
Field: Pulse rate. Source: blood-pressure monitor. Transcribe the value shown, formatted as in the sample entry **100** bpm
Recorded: **54** bpm
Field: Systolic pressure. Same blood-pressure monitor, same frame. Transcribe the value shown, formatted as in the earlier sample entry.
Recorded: **163** mmHg
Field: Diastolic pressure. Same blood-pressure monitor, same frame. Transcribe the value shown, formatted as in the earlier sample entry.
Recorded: **83** mmHg
